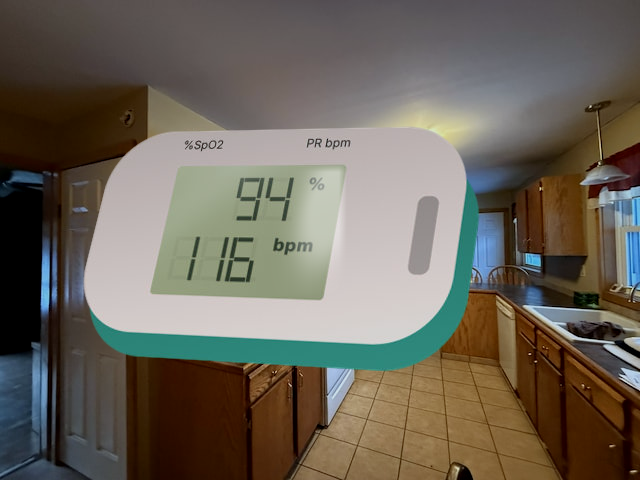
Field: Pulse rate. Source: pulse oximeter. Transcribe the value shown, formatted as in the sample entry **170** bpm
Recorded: **116** bpm
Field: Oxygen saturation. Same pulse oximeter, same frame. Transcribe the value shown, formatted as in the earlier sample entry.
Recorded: **94** %
